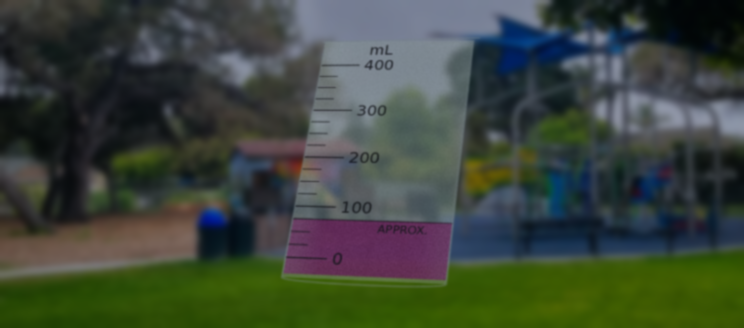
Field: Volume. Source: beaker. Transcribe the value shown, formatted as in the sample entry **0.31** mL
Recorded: **75** mL
